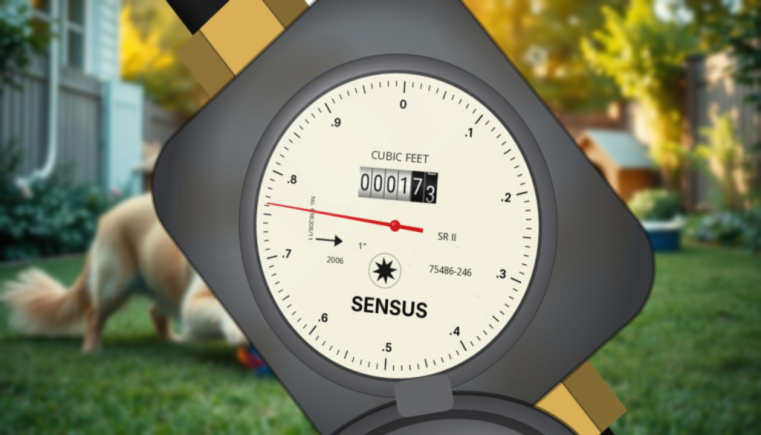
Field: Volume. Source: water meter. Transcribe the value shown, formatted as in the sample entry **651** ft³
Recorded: **172.76** ft³
